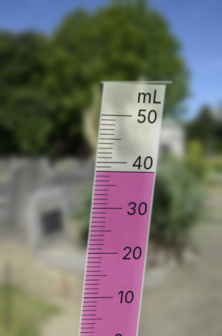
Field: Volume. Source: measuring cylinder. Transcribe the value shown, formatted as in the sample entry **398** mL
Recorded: **38** mL
